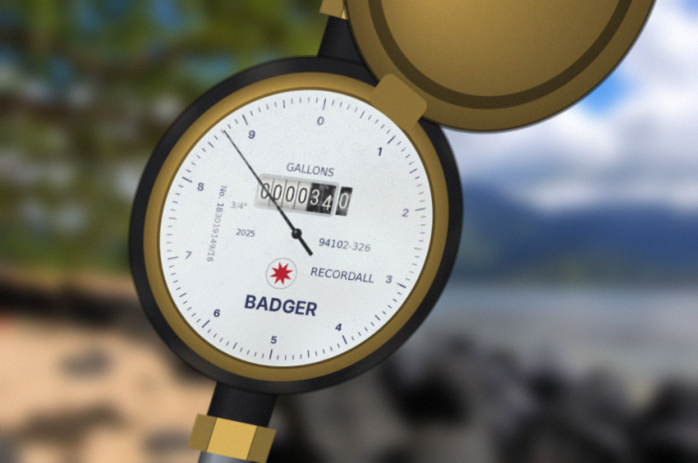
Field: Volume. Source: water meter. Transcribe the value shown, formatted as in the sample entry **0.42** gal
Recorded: **338.7** gal
